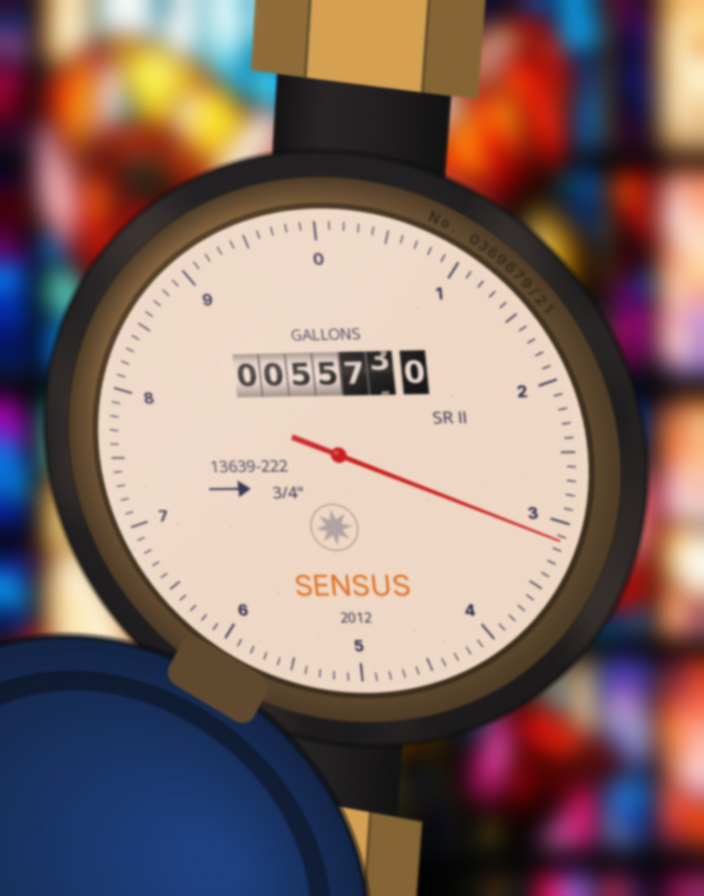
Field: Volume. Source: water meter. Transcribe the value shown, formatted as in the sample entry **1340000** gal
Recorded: **55733.1** gal
